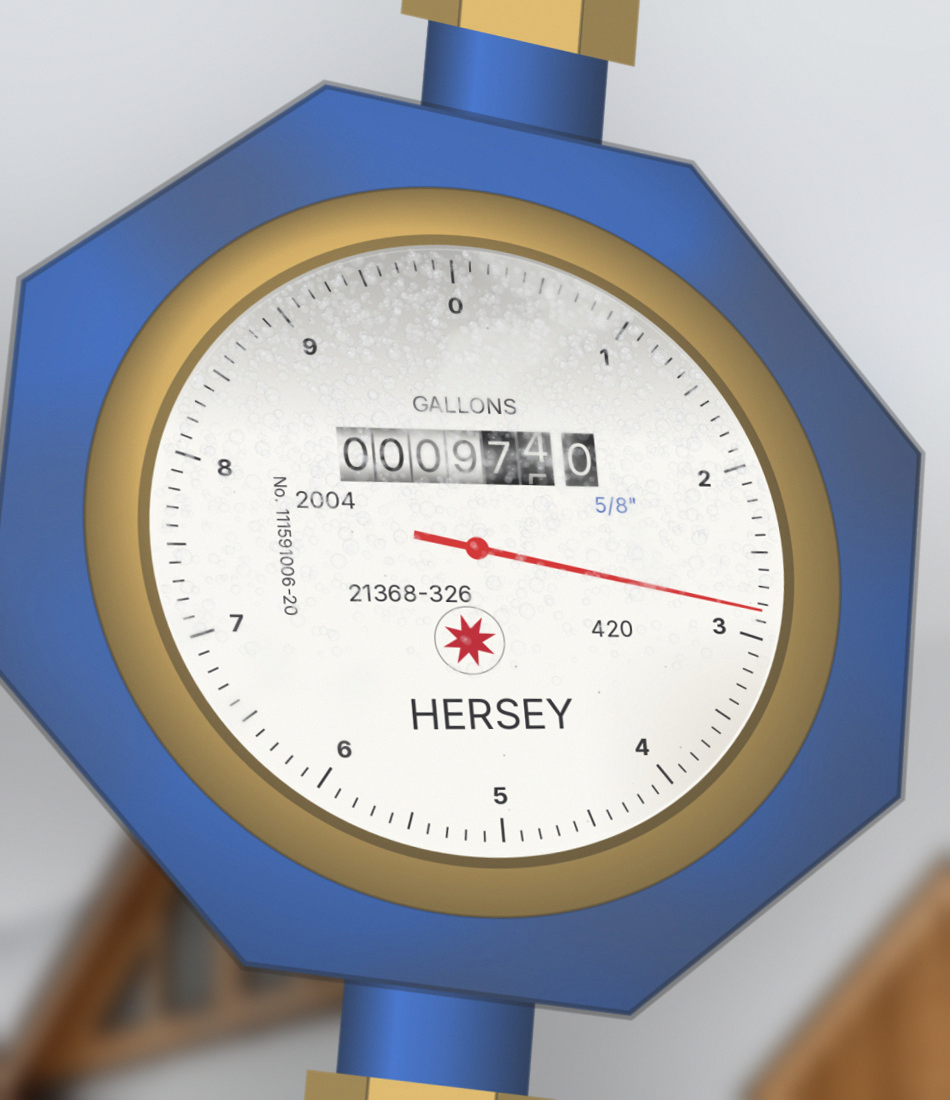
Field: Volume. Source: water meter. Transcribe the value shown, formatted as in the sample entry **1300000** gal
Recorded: **9742.8** gal
